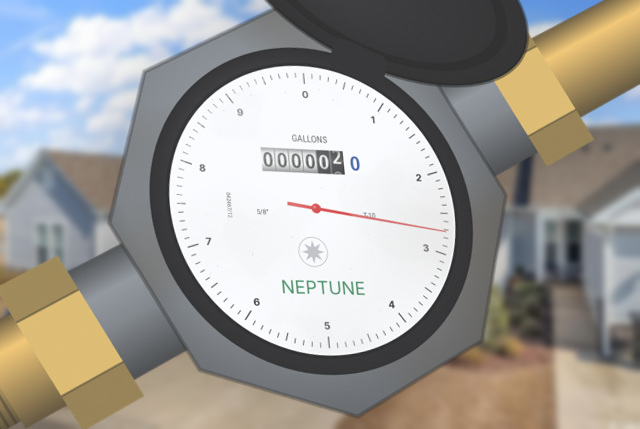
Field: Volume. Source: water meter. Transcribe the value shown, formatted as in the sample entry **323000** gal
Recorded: **22.7** gal
